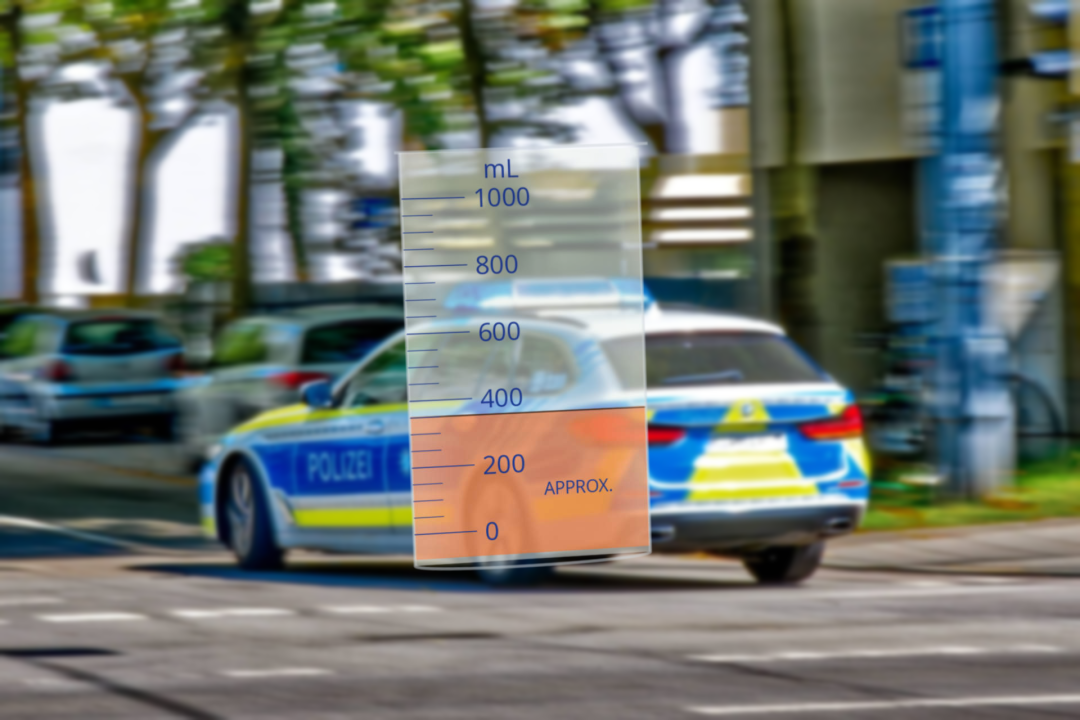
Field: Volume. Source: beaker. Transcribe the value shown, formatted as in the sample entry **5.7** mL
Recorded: **350** mL
